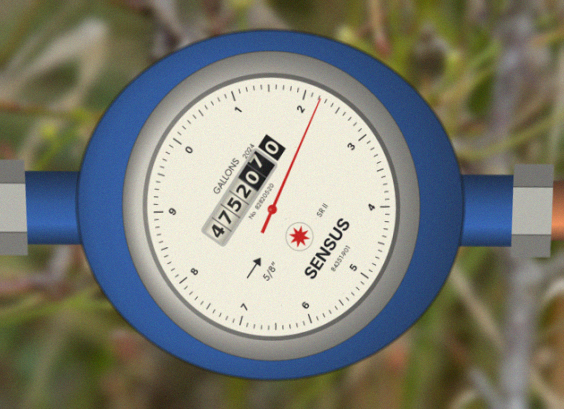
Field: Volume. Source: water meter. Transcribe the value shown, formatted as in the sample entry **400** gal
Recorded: **4752072.2** gal
